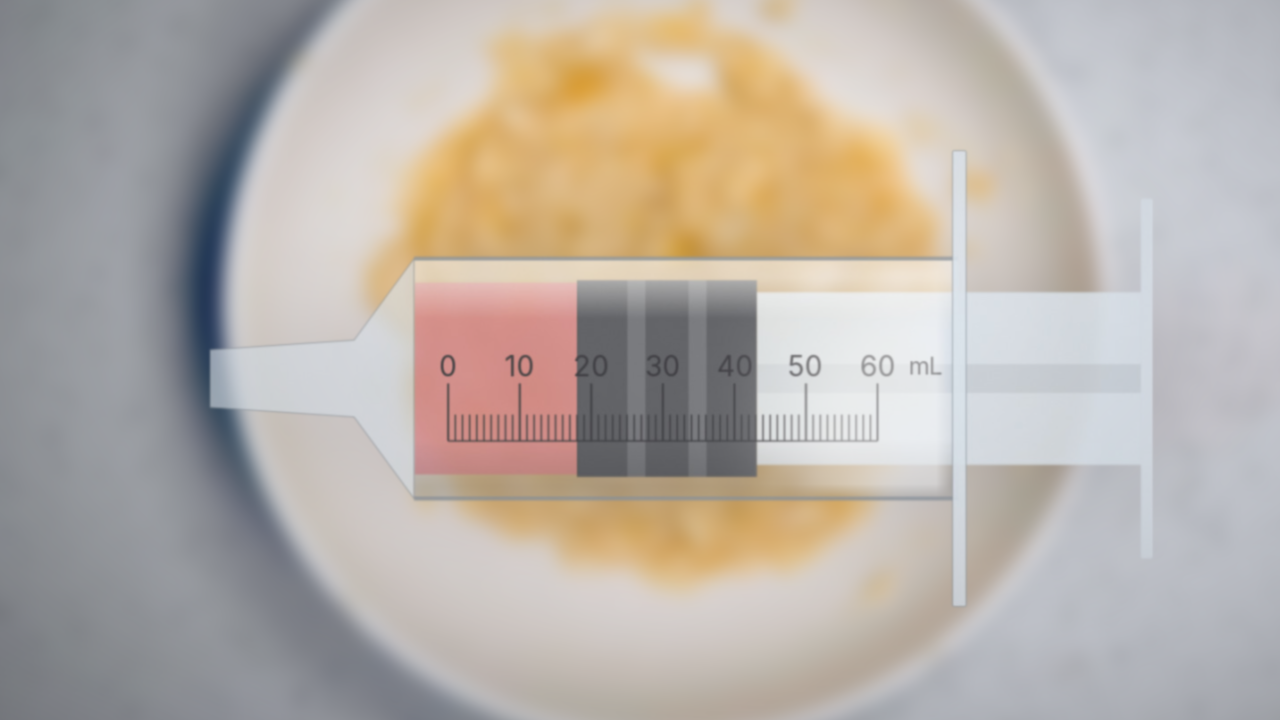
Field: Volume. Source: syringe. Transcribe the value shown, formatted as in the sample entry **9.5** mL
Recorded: **18** mL
